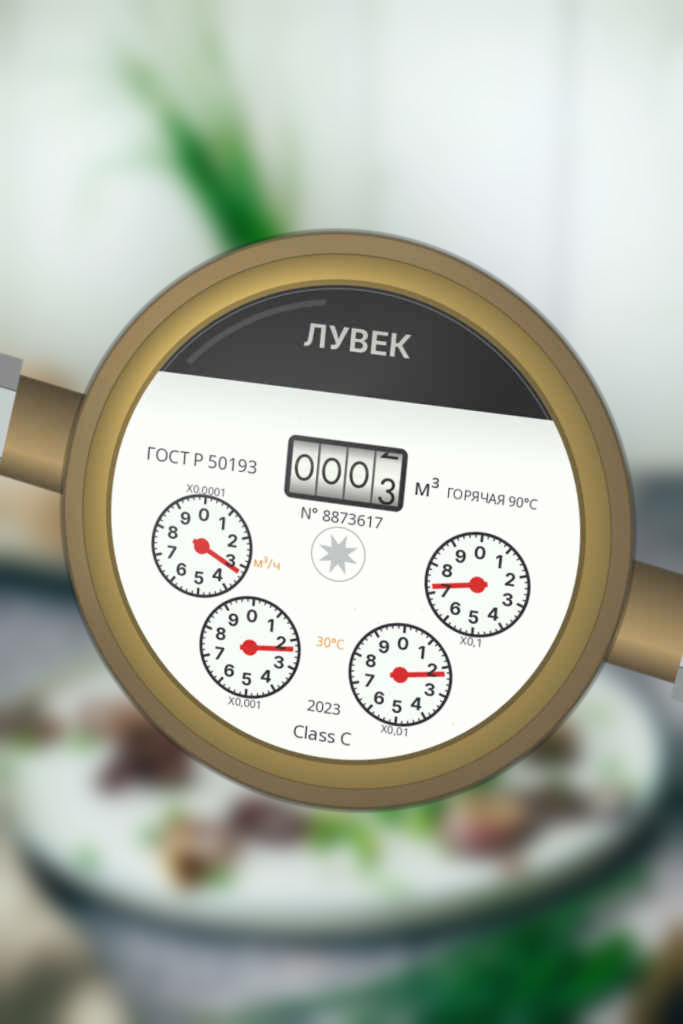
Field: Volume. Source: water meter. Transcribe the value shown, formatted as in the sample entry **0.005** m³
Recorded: **2.7223** m³
